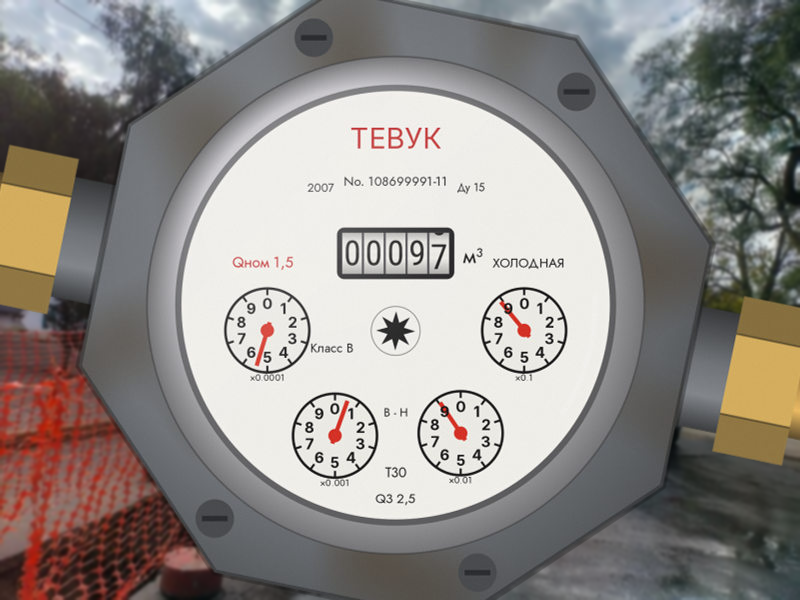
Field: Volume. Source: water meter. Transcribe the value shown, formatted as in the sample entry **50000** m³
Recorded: **96.8905** m³
